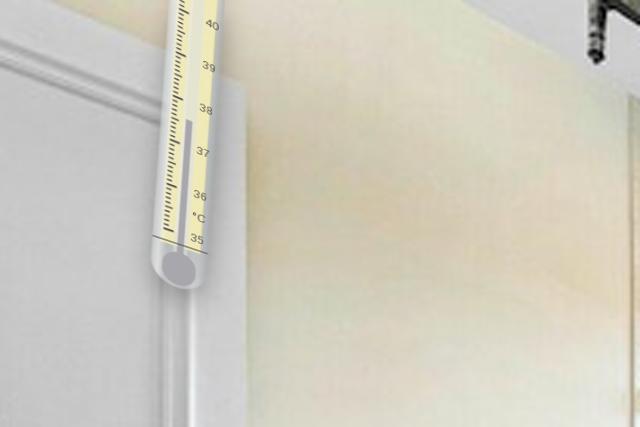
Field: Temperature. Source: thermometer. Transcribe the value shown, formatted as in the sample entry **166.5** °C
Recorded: **37.6** °C
